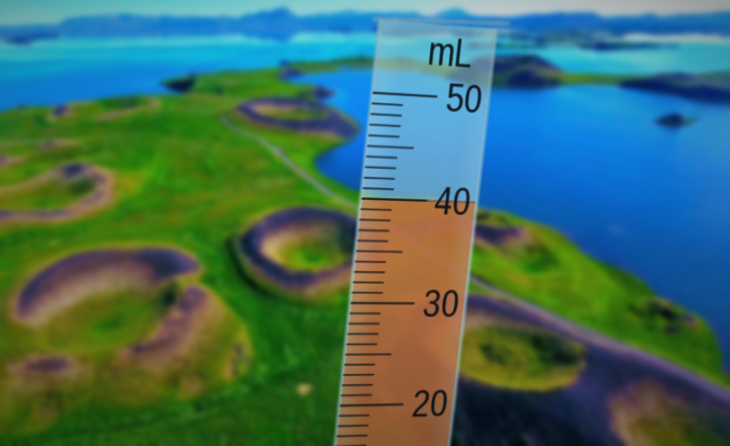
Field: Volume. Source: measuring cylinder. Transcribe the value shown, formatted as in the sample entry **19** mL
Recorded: **40** mL
